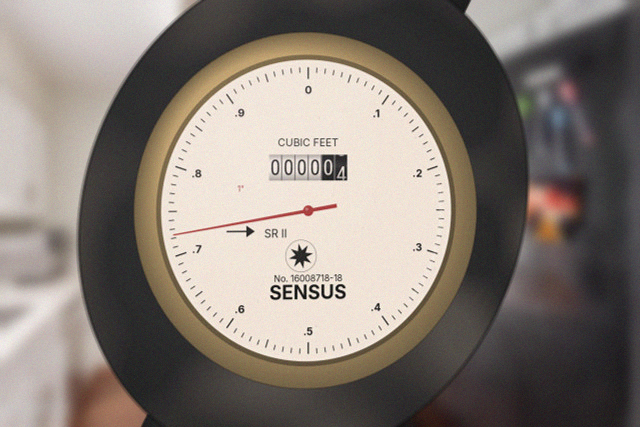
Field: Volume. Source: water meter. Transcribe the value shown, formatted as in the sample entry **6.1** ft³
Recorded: **3.72** ft³
